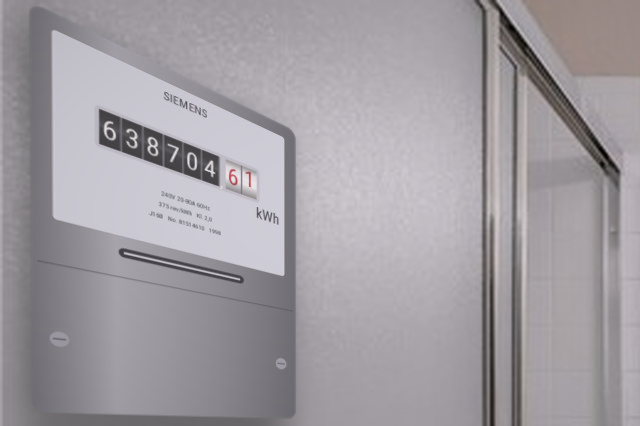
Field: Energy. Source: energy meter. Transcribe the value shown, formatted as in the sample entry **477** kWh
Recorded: **638704.61** kWh
